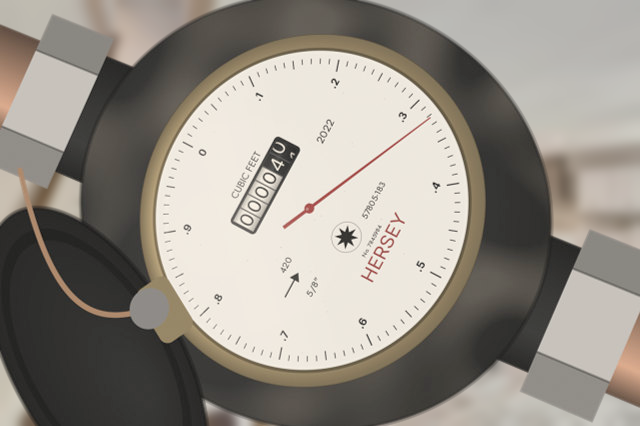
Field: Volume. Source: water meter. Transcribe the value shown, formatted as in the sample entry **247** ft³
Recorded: **40.32** ft³
